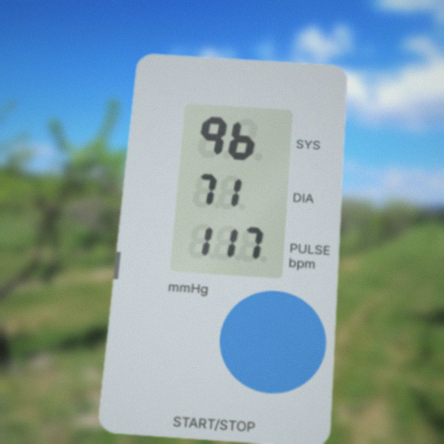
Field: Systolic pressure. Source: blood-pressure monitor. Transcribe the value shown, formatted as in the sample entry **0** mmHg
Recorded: **96** mmHg
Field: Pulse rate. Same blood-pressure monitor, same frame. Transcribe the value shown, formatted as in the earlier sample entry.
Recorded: **117** bpm
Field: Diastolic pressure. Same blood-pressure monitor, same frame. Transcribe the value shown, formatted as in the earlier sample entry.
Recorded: **71** mmHg
